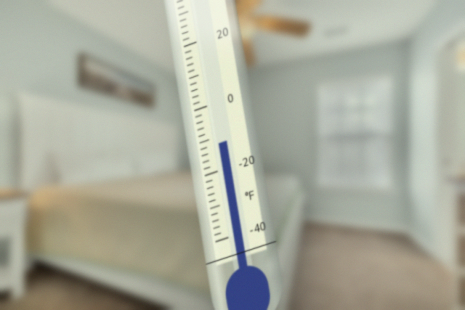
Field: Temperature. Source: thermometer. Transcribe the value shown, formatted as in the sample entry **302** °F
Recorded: **-12** °F
